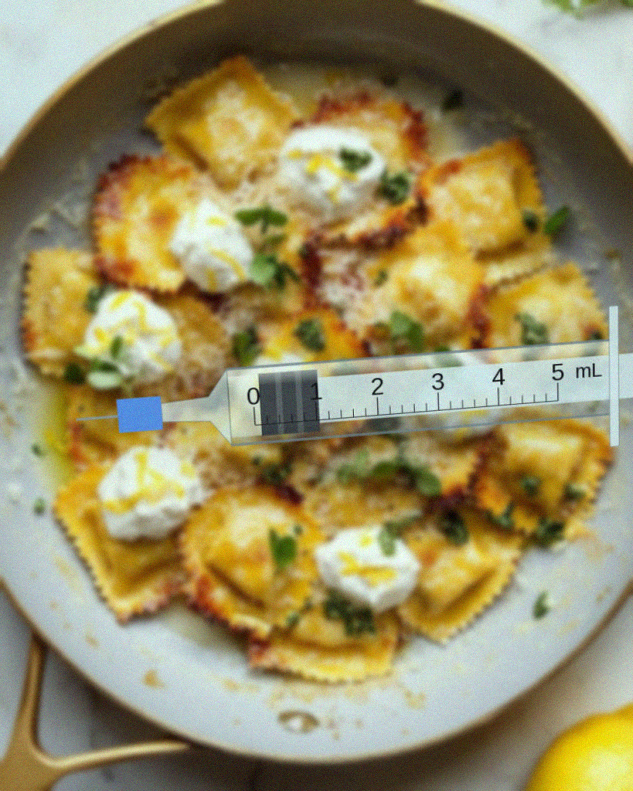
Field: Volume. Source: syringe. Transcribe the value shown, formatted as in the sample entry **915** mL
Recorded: **0.1** mL
